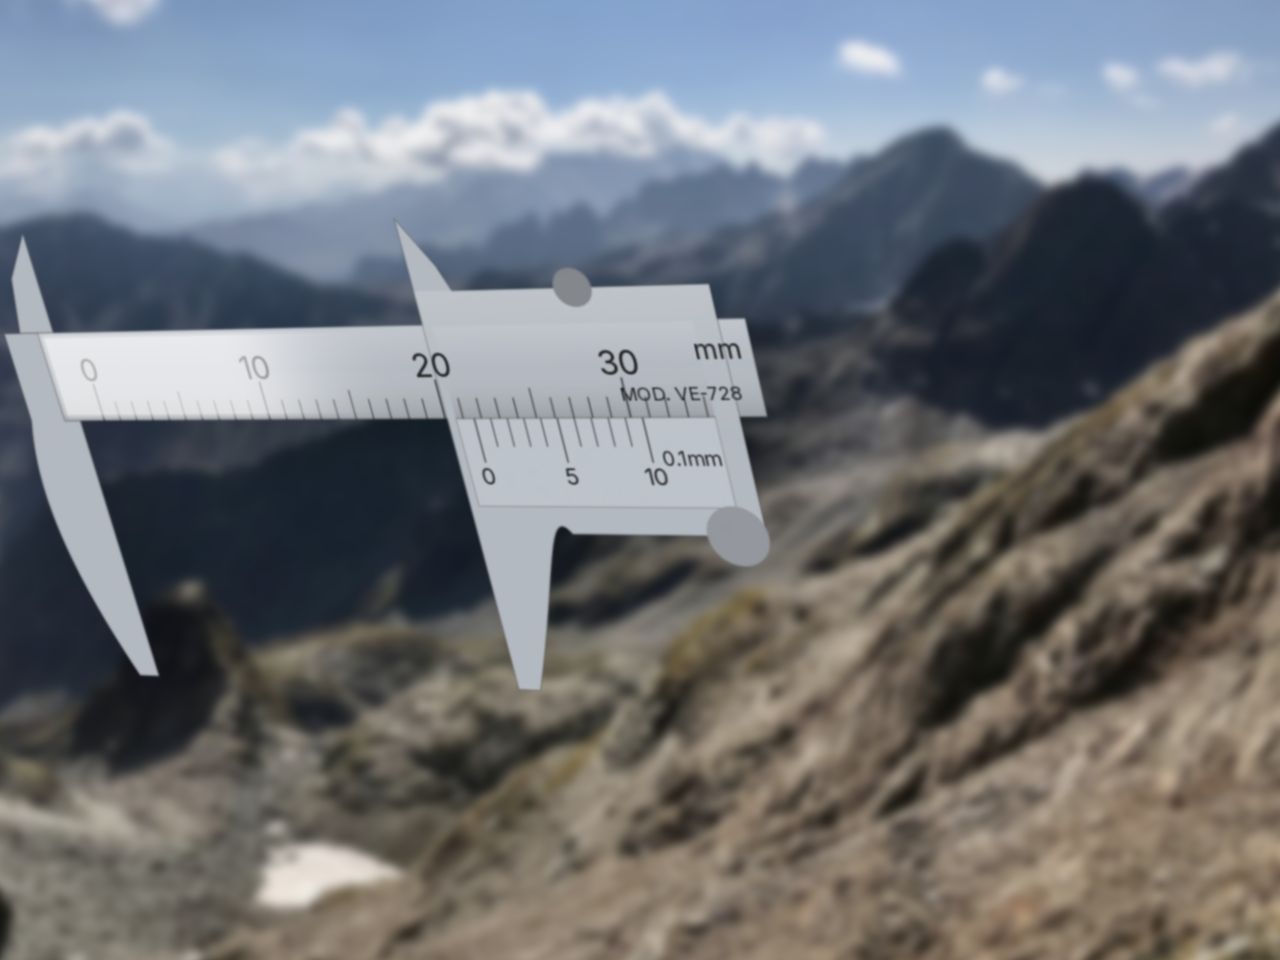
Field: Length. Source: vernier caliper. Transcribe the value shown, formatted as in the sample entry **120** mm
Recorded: **21.6** mm
